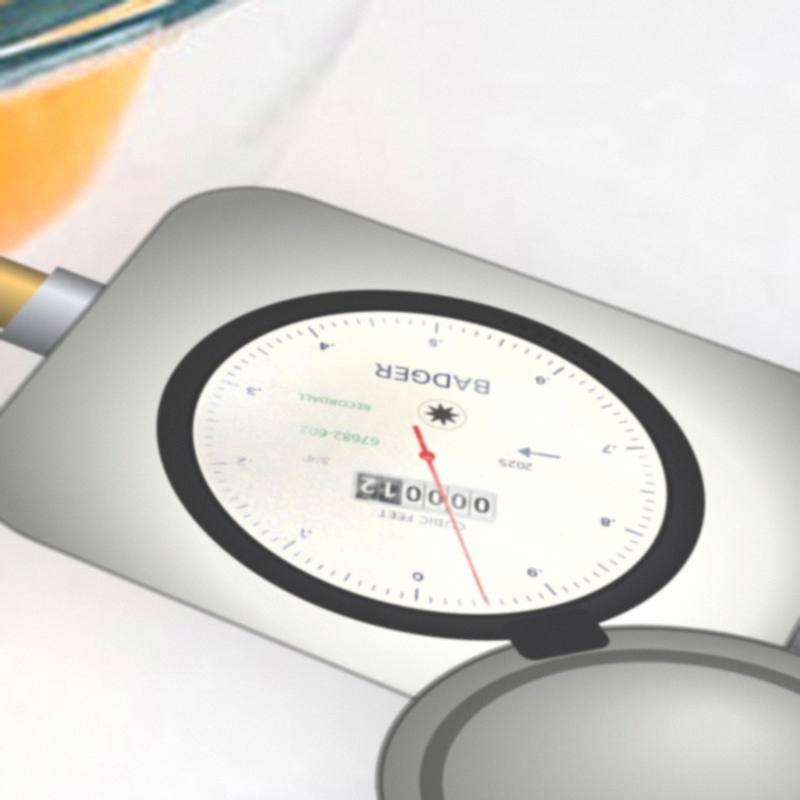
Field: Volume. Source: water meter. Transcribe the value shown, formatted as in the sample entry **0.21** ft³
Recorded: **11.95** ft³
